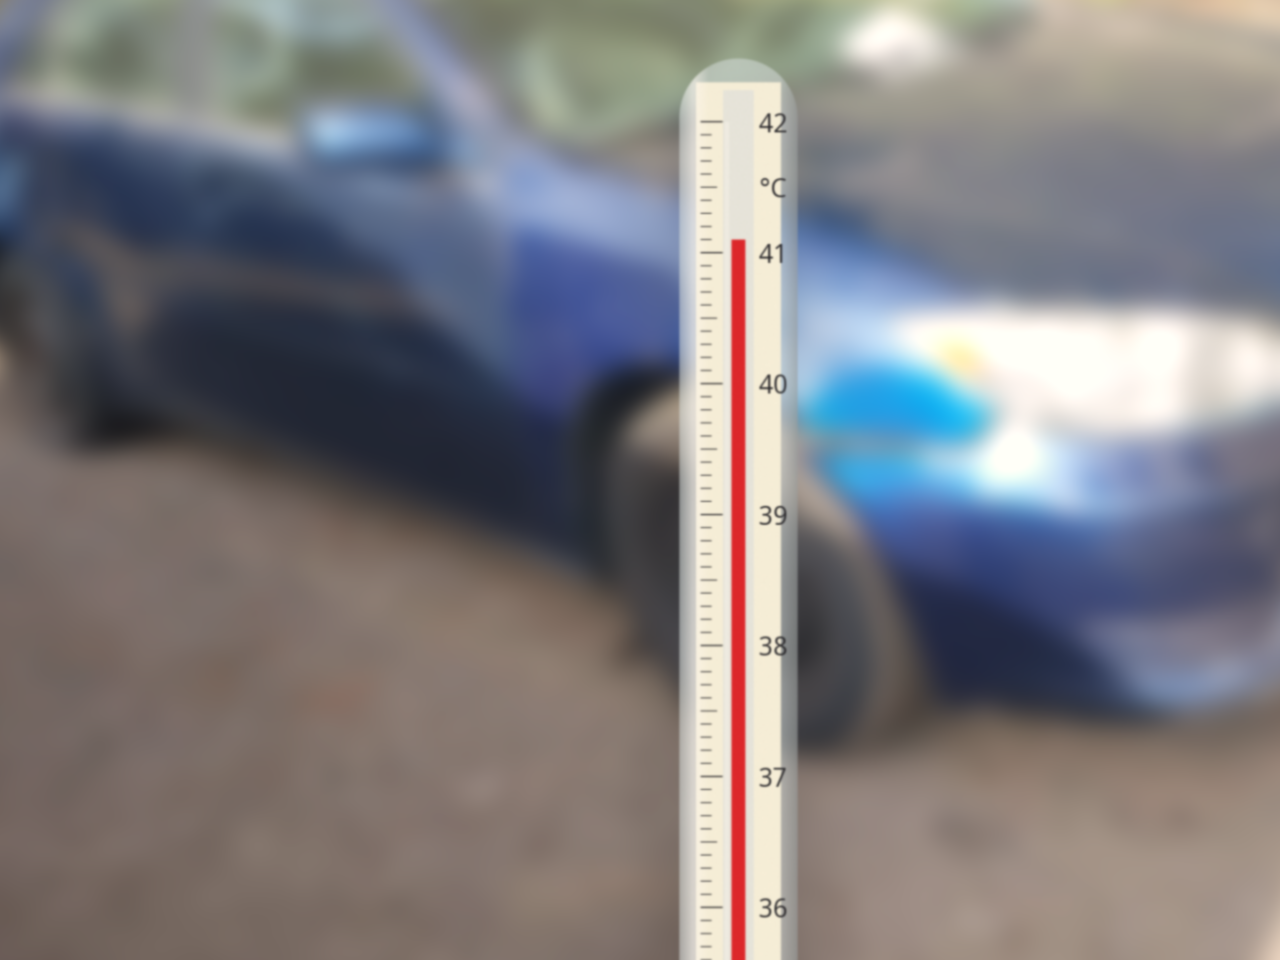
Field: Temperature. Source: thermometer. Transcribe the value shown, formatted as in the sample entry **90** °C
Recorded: **41.1** °C
